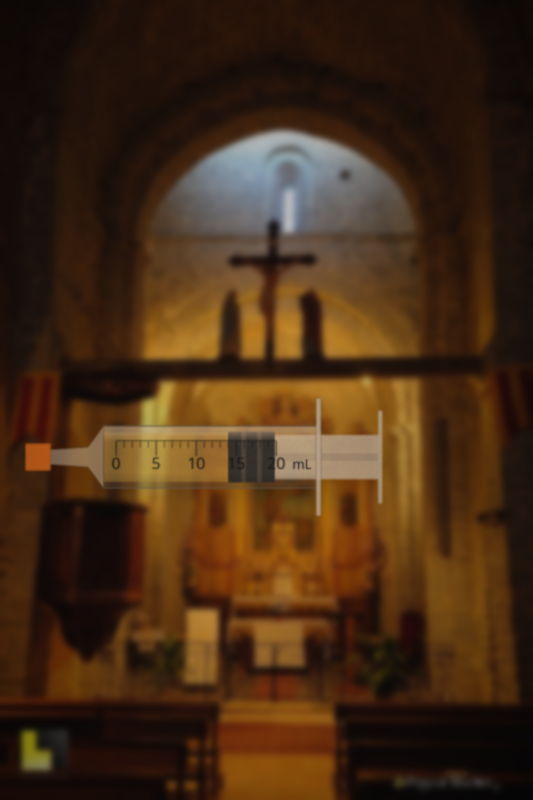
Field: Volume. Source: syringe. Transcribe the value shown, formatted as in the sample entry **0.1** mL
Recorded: **14** mL
